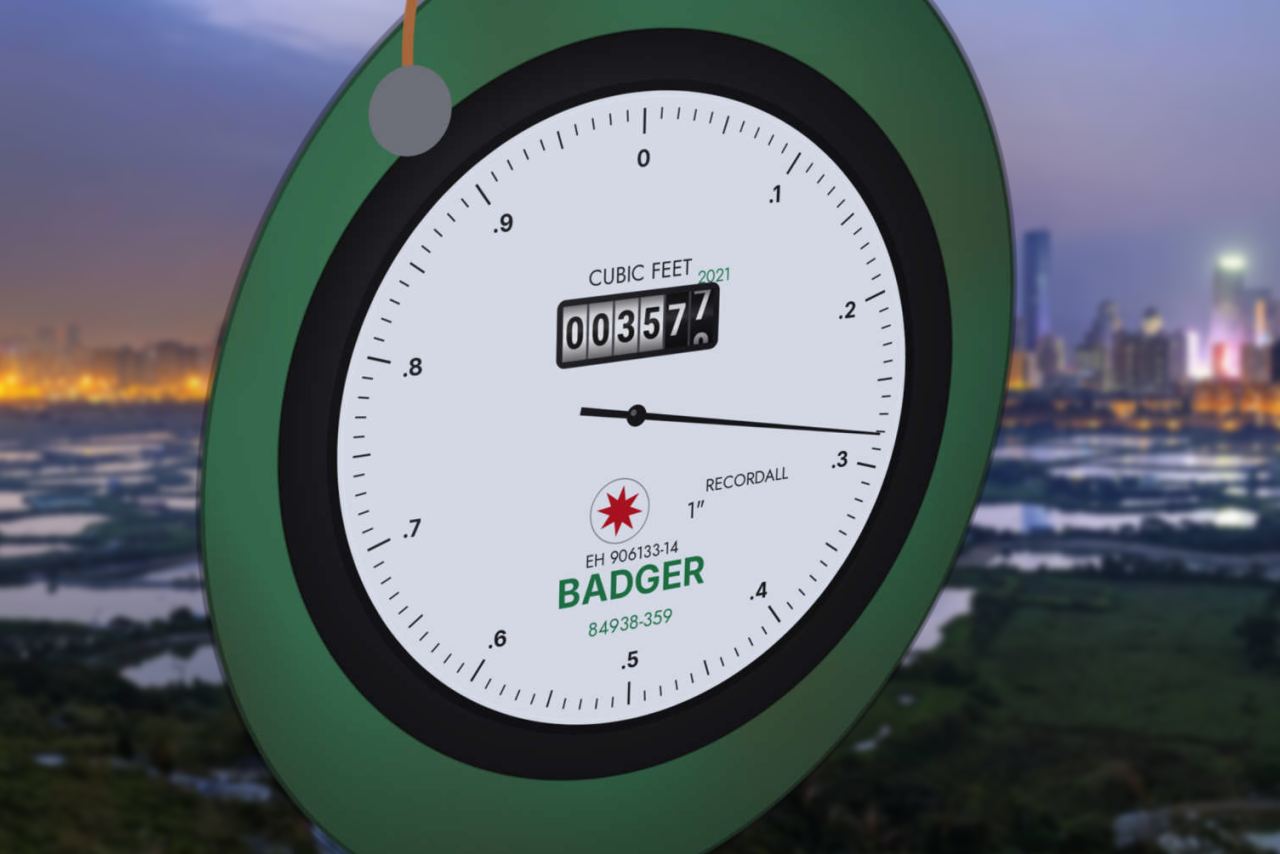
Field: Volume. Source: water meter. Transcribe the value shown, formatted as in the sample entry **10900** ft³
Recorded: **3577.28** ft³
